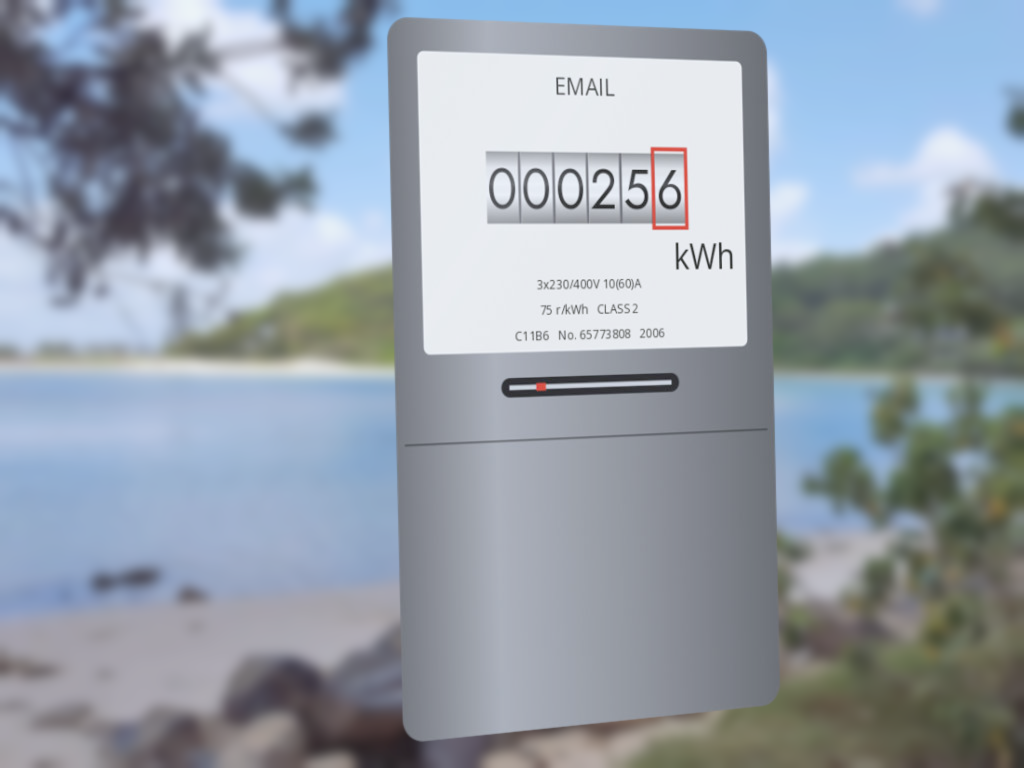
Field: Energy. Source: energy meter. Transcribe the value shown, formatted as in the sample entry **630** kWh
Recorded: **25.6** kWh
